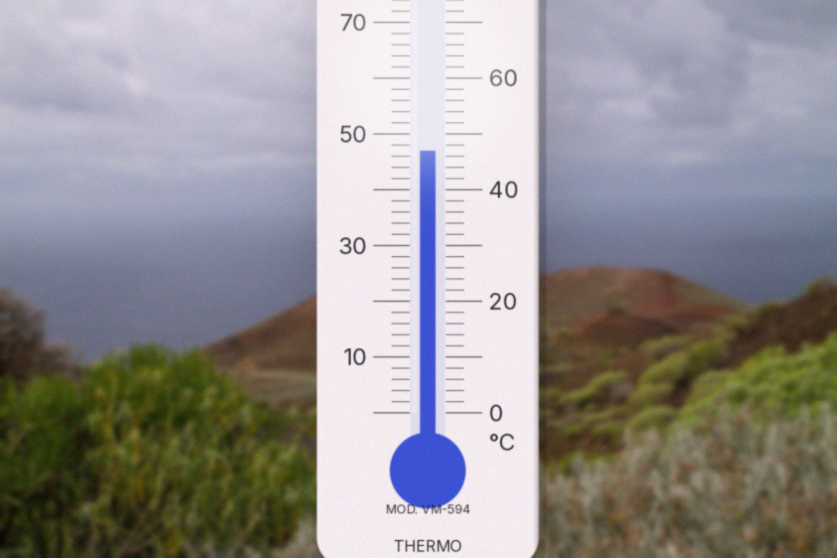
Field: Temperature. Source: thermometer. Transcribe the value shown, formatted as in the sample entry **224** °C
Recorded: **47** °C
